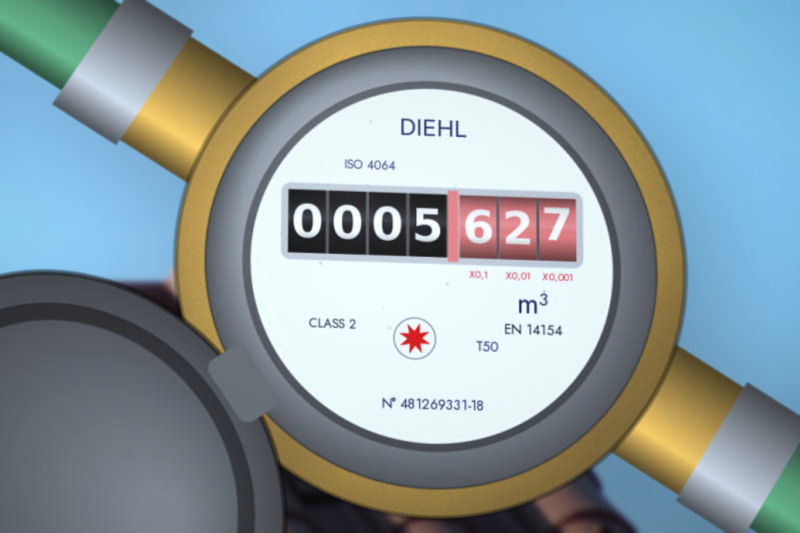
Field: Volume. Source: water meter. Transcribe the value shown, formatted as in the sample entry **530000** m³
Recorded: **5.627** m³
